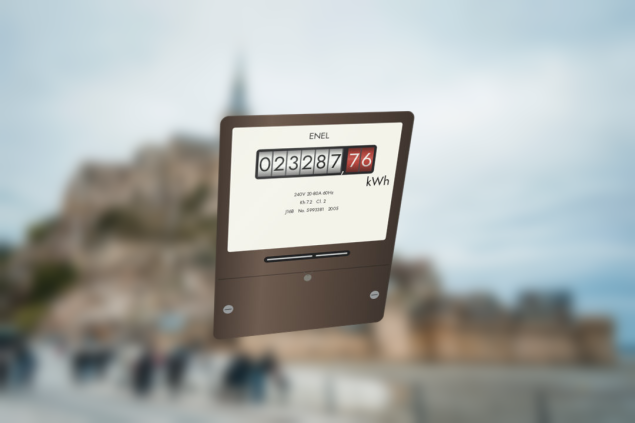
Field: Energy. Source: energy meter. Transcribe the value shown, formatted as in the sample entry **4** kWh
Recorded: **23287.76** kWh
